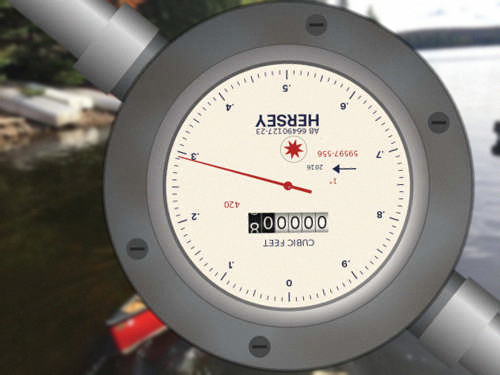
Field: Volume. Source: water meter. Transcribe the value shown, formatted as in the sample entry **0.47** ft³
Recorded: **8.29** ft³
